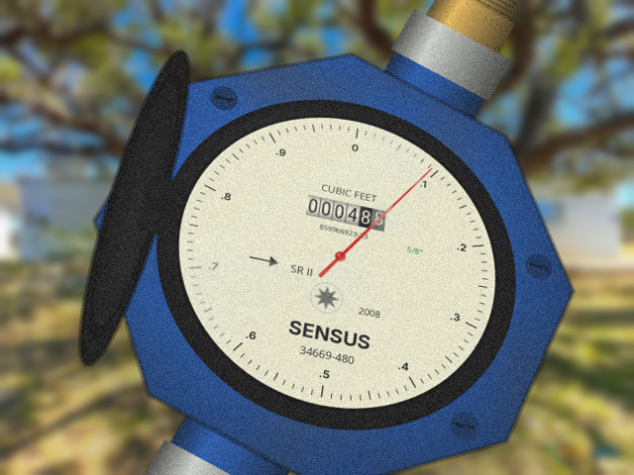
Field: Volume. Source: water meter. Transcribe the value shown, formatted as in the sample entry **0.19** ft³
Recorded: **488.09** ft³
